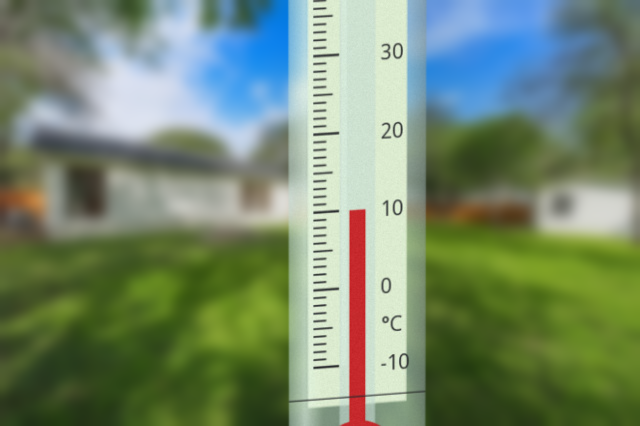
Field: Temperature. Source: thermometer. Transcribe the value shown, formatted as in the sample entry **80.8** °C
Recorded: **10** °C
